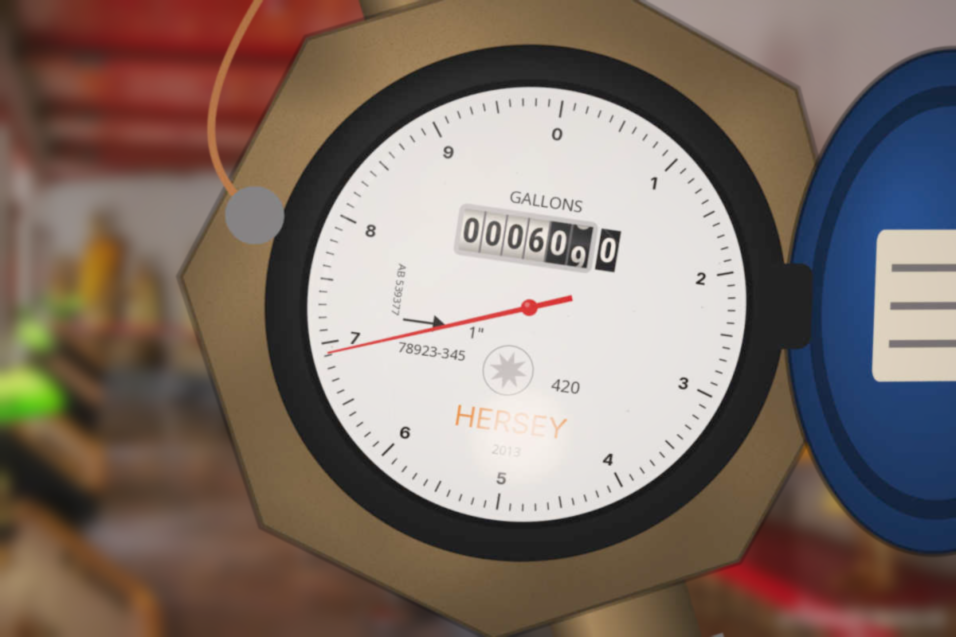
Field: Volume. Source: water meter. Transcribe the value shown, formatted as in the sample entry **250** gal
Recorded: **6086.9** gal
